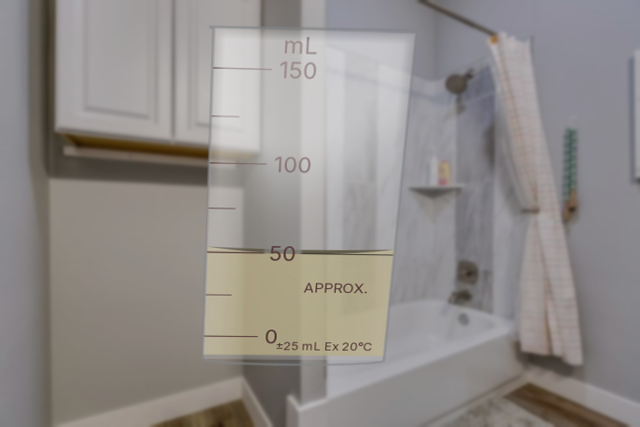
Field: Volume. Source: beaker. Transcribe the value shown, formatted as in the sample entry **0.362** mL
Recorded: **50** mL
